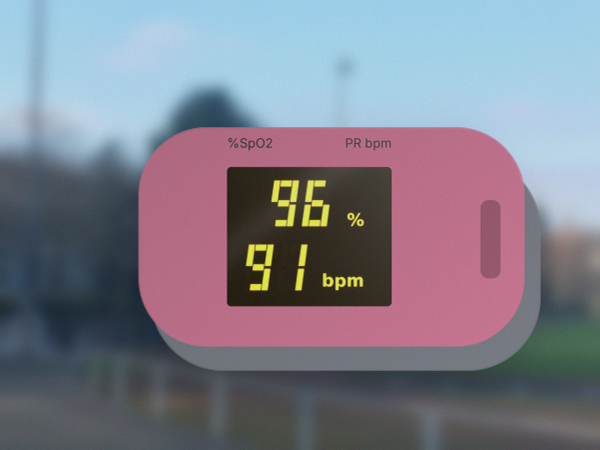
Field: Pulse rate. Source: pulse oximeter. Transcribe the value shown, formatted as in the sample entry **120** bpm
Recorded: **91** bpm
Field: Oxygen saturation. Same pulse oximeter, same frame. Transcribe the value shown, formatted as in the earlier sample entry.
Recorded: **96** %
